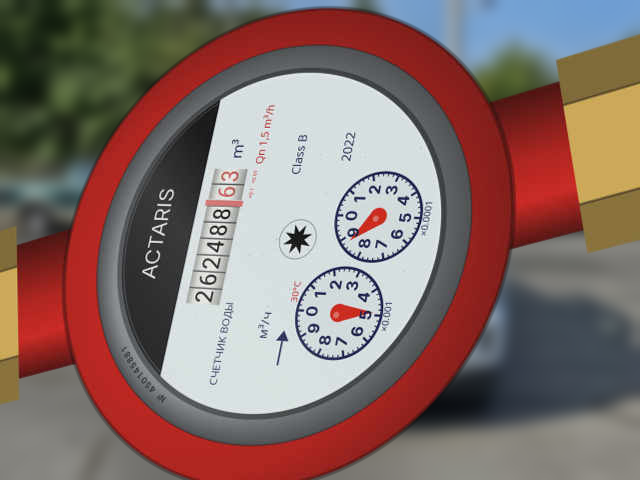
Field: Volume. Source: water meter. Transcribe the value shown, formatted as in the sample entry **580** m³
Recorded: **262488.6348** m³
